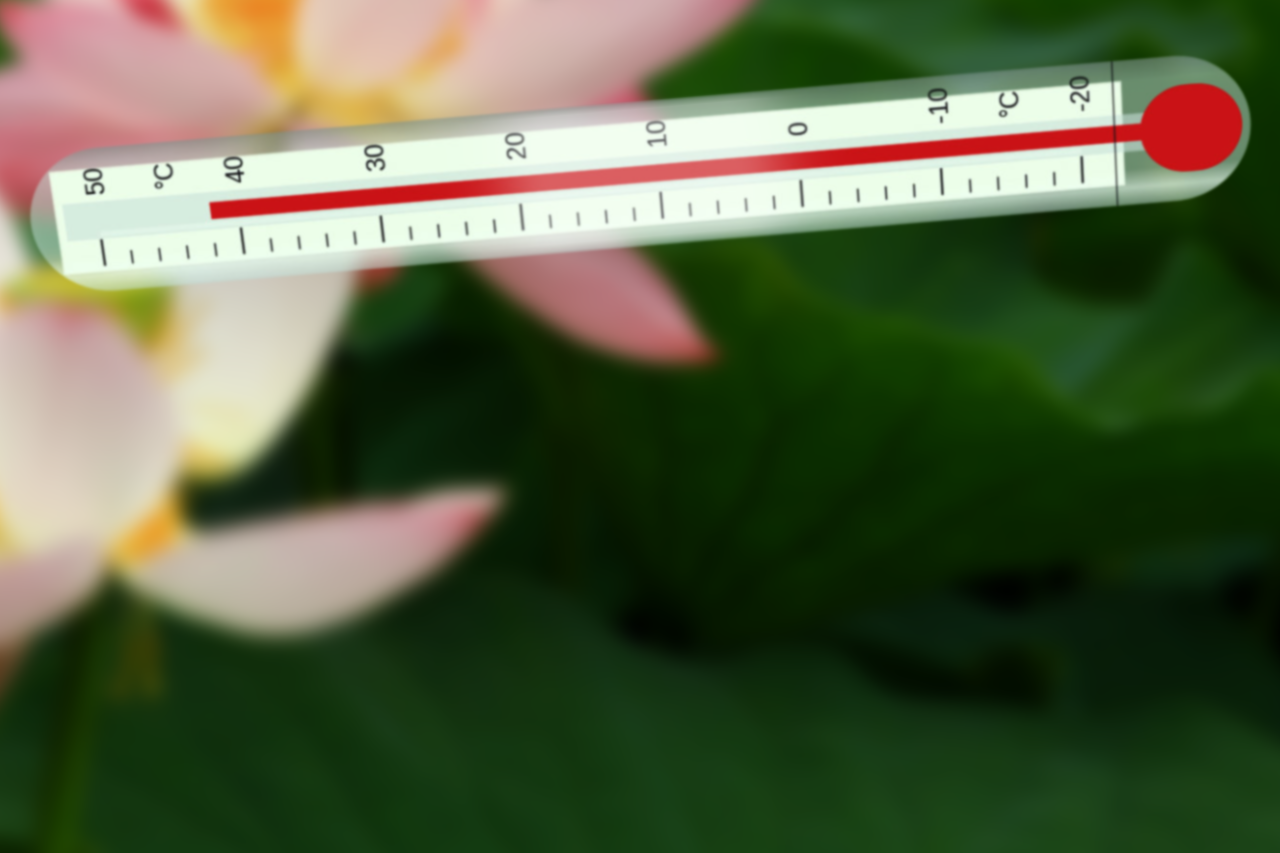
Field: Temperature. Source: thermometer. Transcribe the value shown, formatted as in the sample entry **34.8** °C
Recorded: **42** °C
